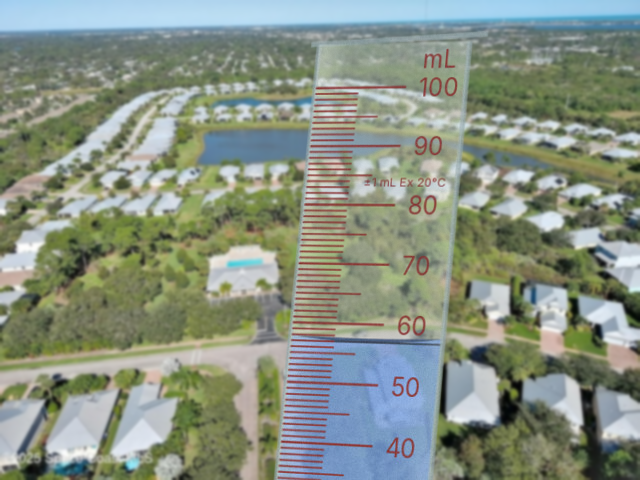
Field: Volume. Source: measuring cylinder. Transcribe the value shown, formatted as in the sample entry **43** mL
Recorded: **57** mL
